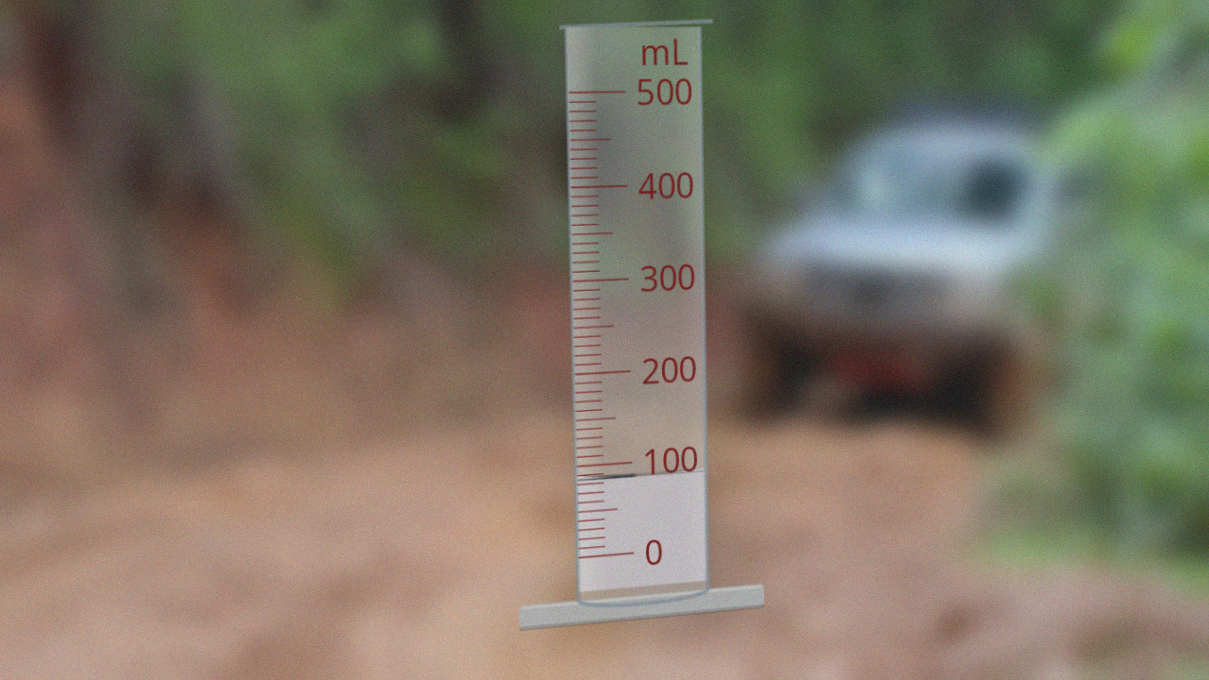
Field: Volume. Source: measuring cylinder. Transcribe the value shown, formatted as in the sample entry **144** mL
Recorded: **85** mL
